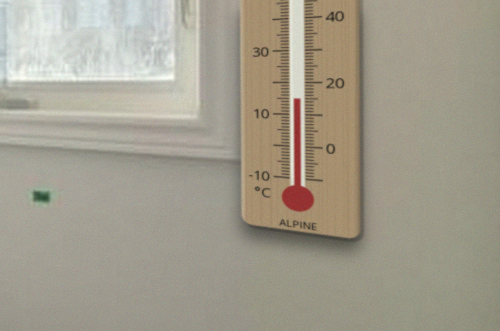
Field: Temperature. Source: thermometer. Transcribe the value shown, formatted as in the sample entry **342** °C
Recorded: **15** °C
